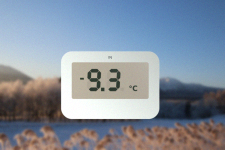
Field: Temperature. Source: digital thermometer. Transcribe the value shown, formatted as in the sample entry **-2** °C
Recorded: **-9.3** °C
